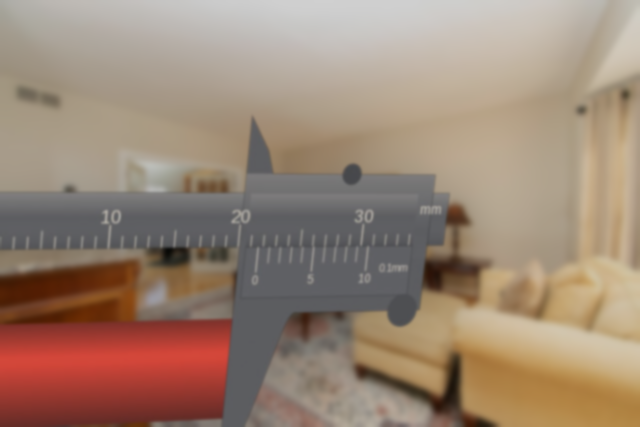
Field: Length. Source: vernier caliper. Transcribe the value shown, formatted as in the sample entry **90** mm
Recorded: **21.6** mm
